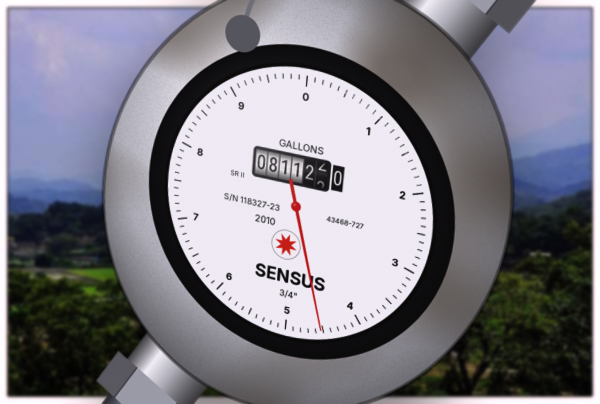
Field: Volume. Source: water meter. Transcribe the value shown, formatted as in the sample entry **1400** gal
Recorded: **811224.5** gal
